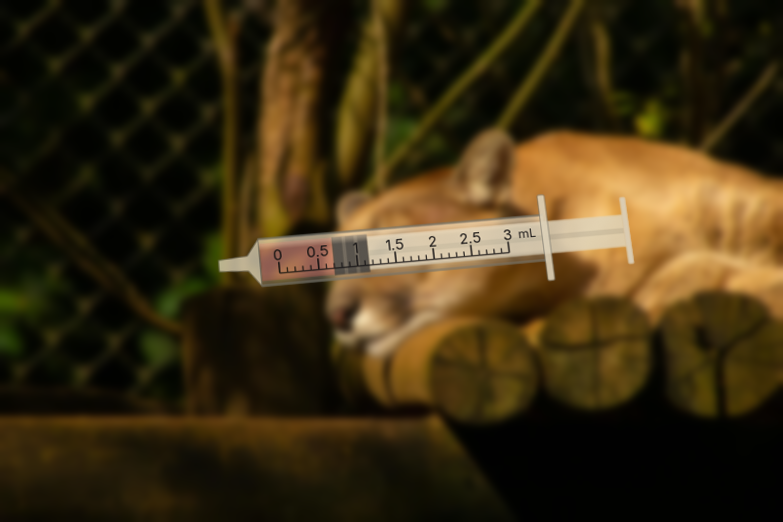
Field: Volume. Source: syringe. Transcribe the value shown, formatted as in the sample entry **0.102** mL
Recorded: **0.7** mL
